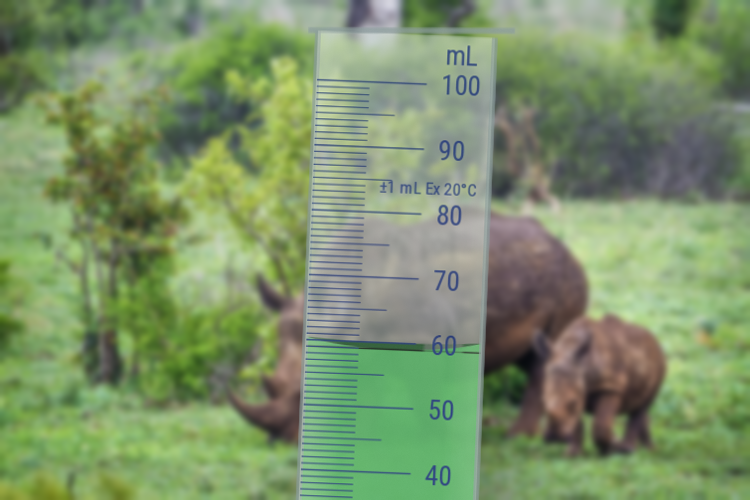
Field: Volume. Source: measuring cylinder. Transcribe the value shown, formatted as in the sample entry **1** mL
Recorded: **59** mL
